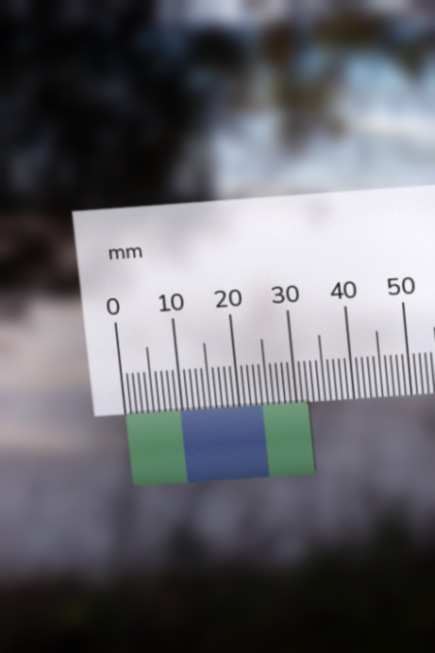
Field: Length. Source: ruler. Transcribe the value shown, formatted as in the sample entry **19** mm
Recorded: **32** mm
